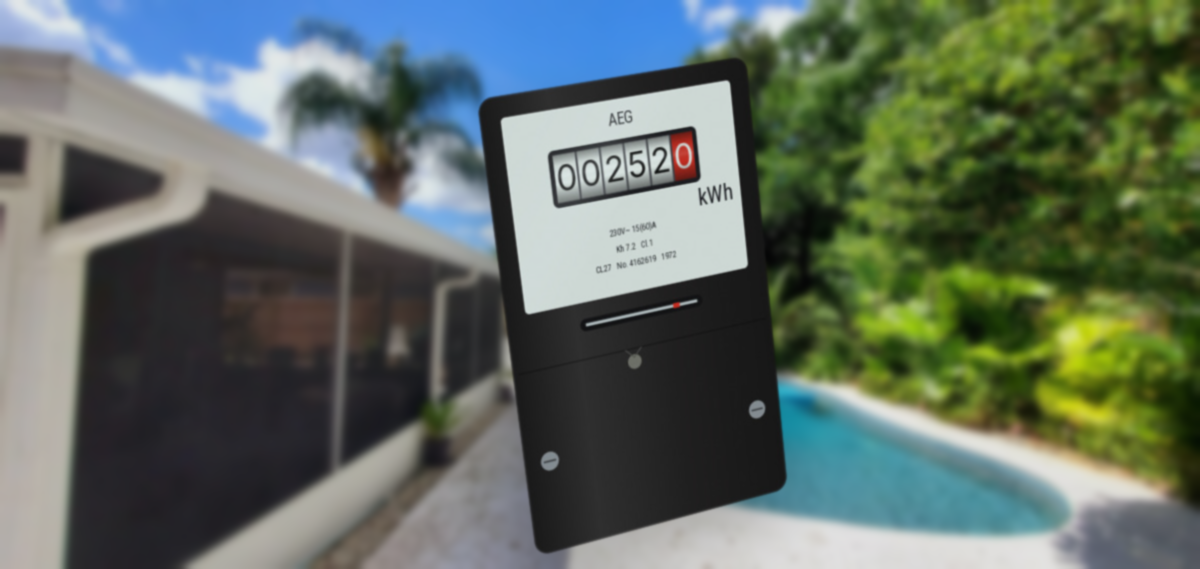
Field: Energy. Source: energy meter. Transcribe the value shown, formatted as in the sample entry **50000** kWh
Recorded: **252.0** kWh
